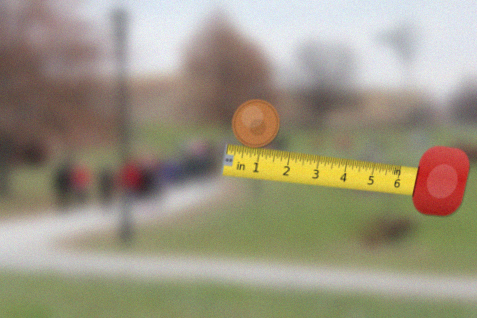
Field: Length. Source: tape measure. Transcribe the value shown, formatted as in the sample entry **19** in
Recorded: **1.5** in
